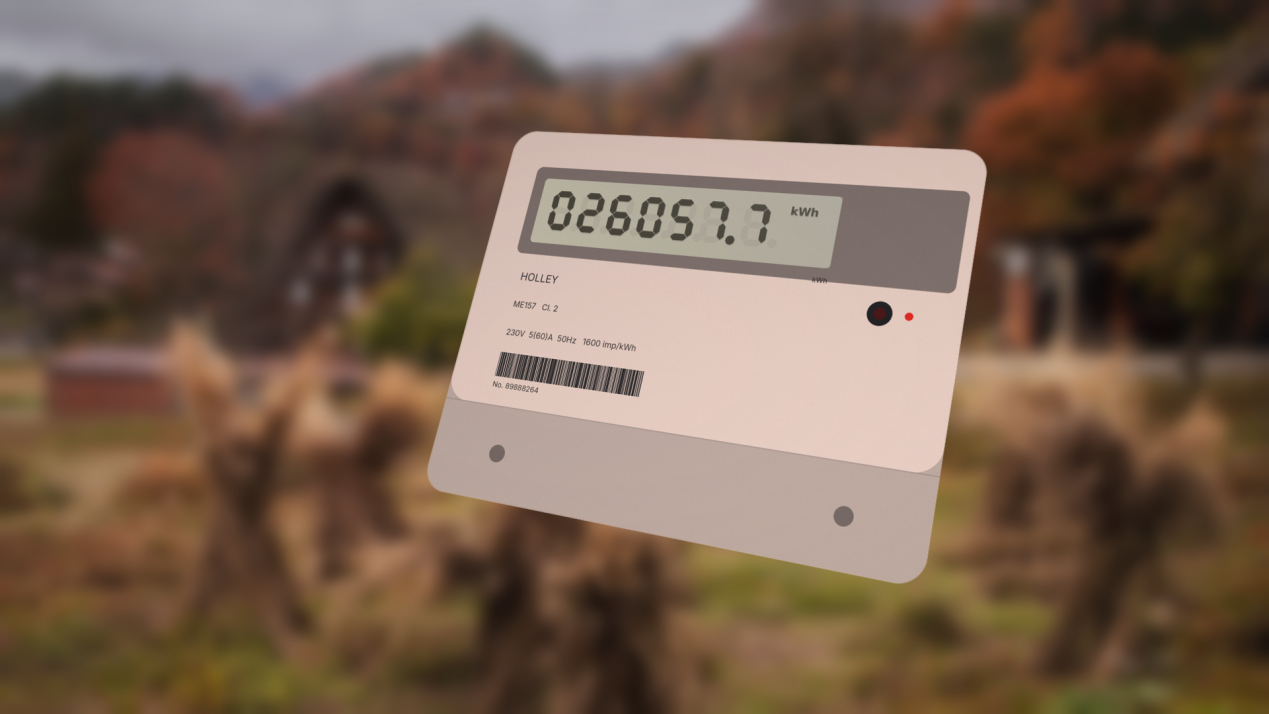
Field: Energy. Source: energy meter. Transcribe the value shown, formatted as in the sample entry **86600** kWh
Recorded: **26057.7** kWh
